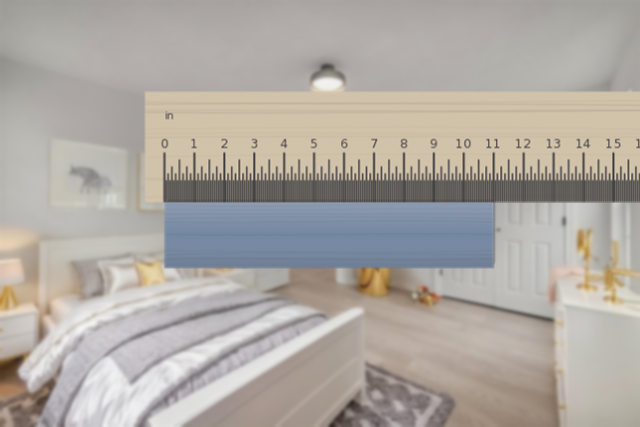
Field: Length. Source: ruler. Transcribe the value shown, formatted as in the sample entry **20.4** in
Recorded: **11** in
